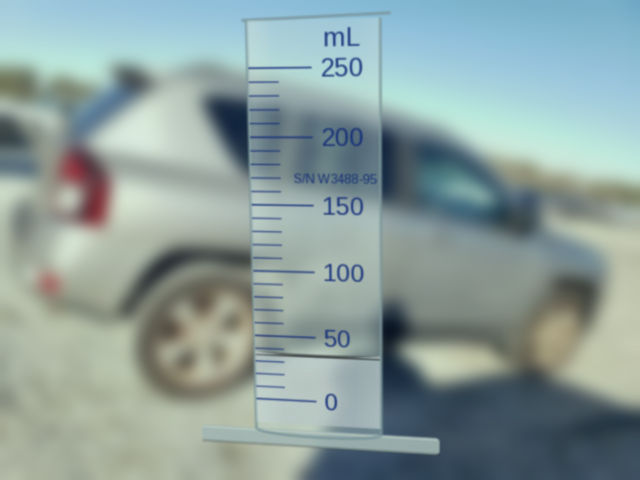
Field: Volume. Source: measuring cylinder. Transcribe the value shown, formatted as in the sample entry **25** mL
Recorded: **35** mL
